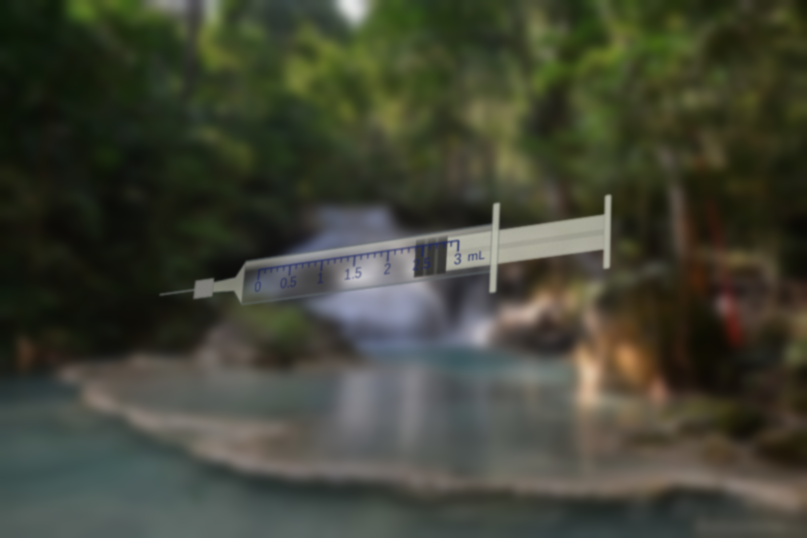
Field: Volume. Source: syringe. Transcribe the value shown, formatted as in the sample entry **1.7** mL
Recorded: **2.4** mL
